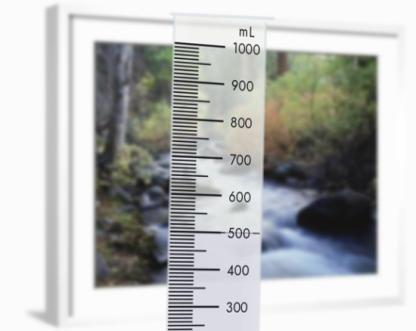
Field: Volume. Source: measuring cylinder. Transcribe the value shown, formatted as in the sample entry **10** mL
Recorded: **500** mL
